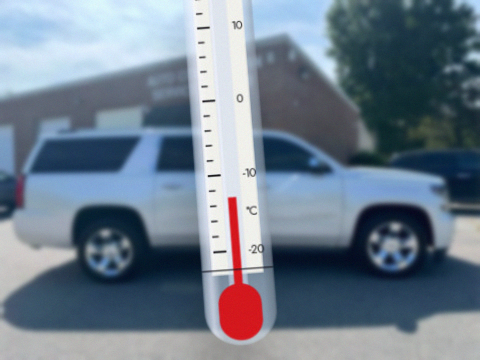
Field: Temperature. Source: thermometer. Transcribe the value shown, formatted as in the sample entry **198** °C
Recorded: **-13** °C
